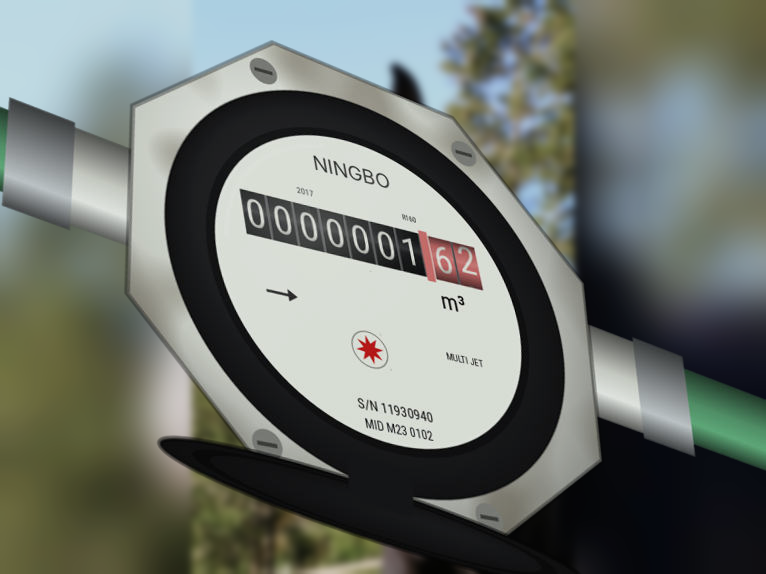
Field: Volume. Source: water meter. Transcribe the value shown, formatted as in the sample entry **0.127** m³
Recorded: **1.62** m³
